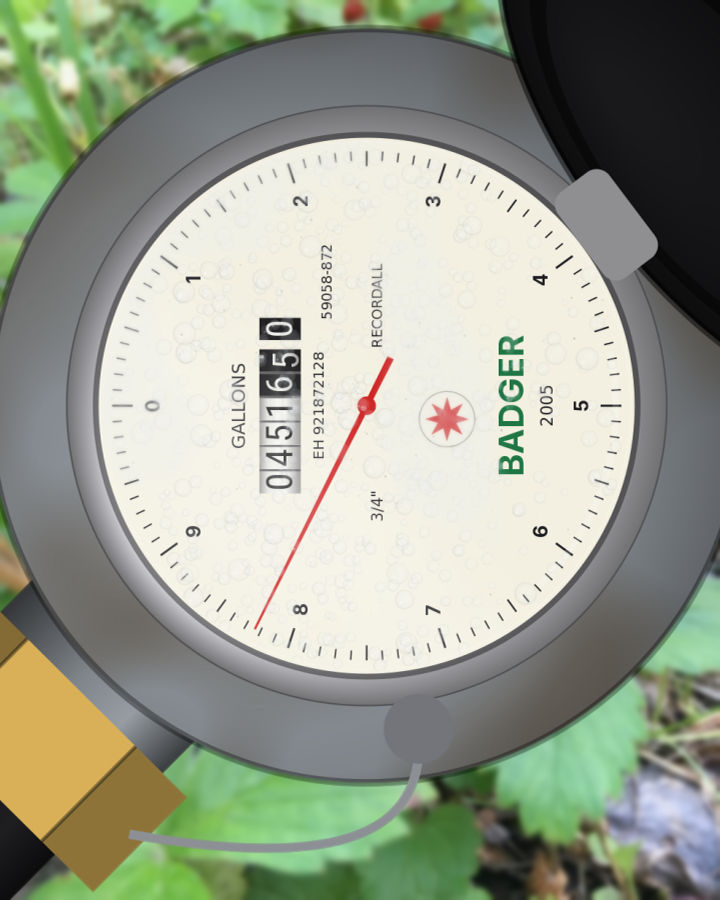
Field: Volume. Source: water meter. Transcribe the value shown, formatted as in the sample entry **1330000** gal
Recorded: **451648.2** gal
